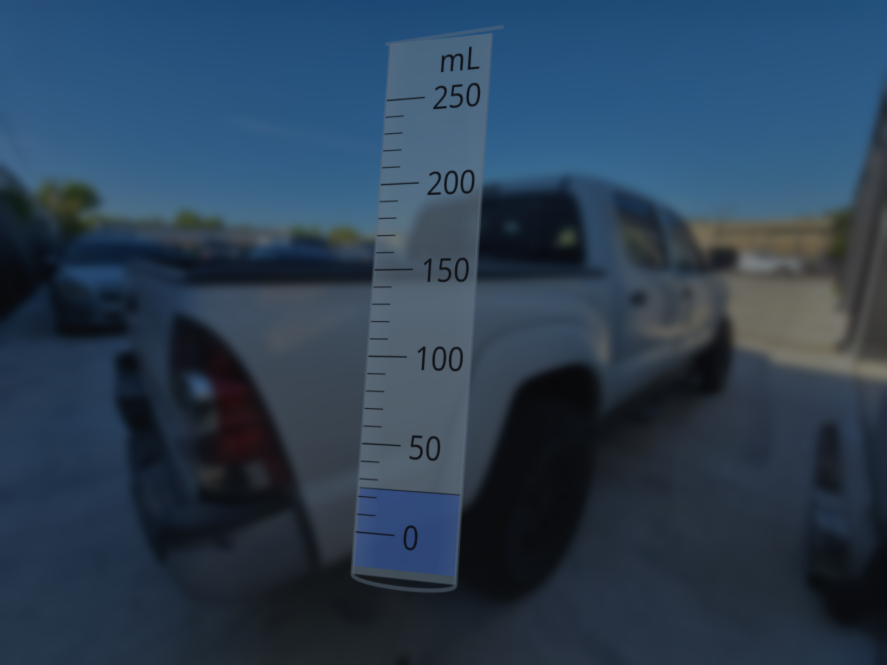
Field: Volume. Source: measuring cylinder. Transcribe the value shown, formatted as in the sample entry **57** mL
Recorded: **25** mL
